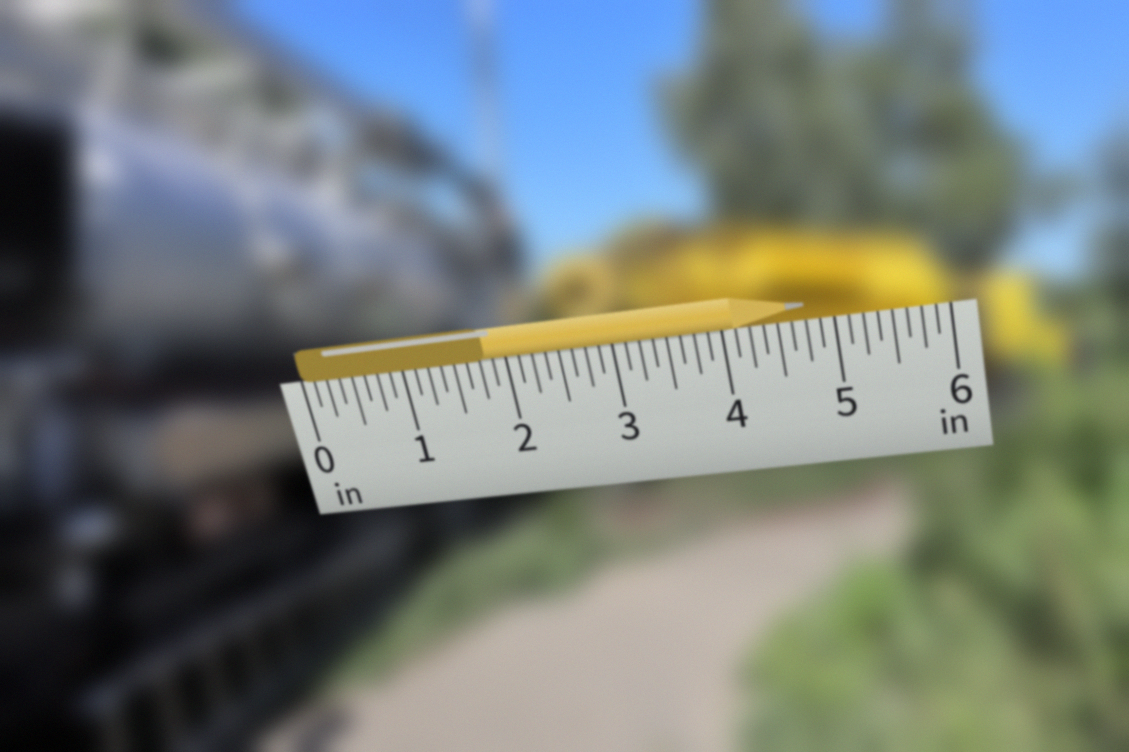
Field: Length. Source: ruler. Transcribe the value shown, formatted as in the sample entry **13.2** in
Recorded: **4.75** in
